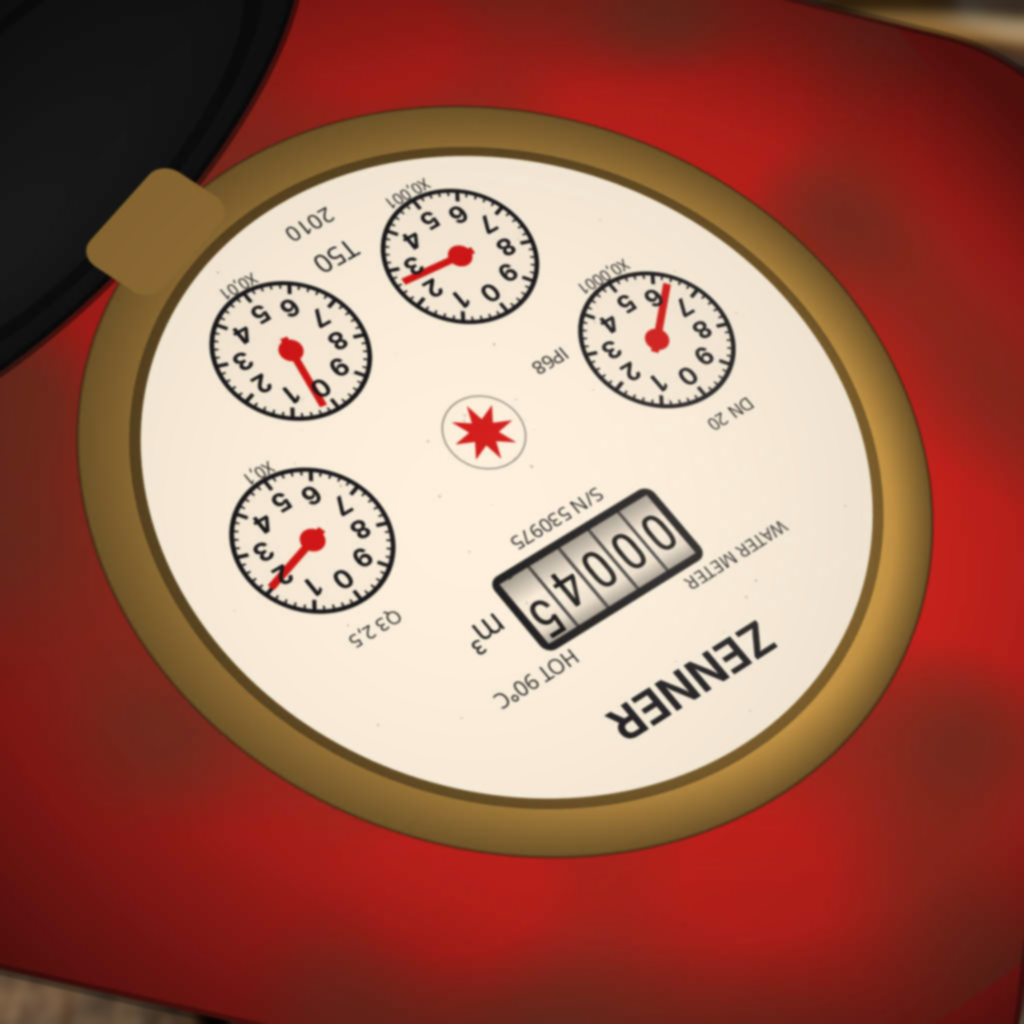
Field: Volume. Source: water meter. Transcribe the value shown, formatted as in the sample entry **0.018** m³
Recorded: **45.2026** m³
